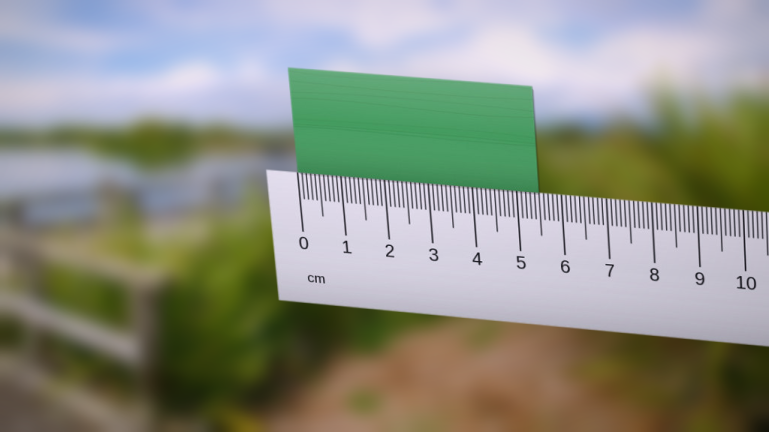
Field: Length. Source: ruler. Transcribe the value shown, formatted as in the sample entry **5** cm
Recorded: **5.5** cm
